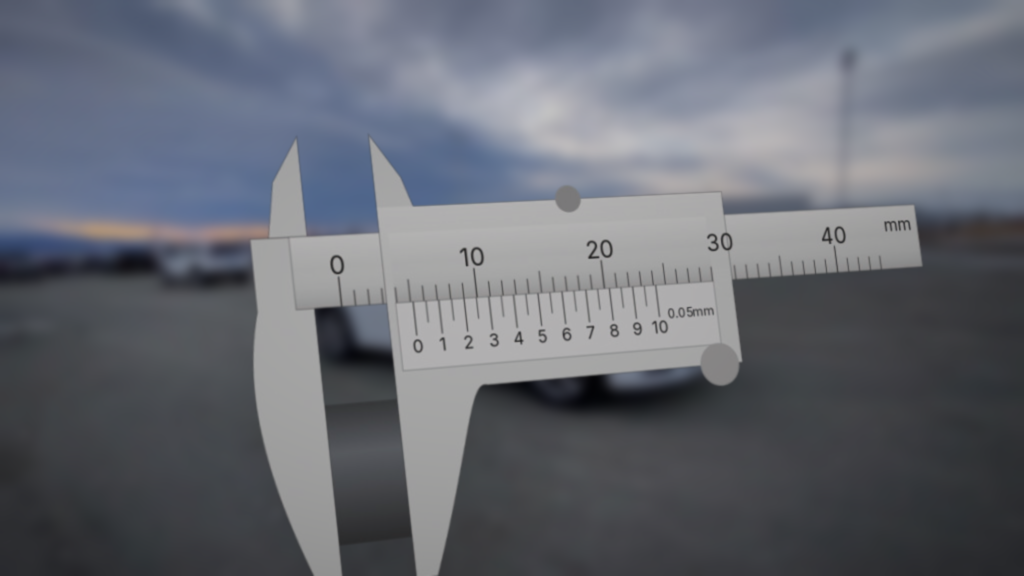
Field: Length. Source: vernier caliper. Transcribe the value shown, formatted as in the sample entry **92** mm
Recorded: **5.2** mm
